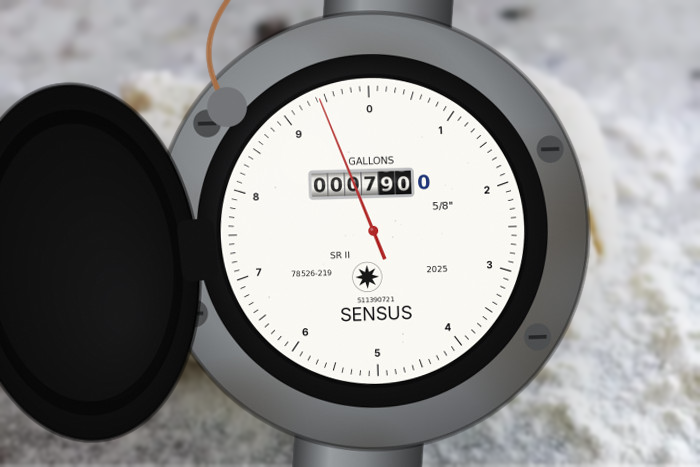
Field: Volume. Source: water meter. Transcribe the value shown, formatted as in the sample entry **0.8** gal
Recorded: **7899.4** gal
